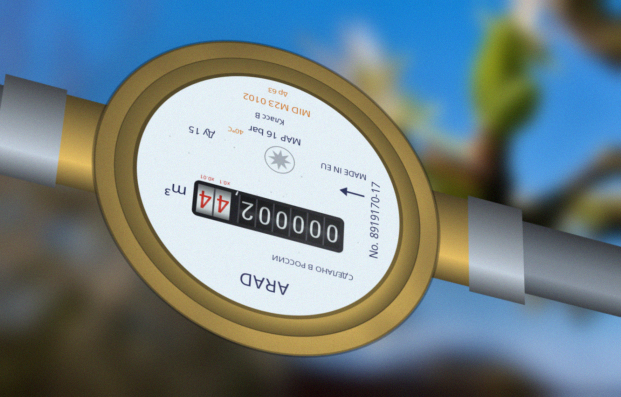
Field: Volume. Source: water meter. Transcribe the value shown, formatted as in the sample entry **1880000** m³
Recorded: **2.44** m³
